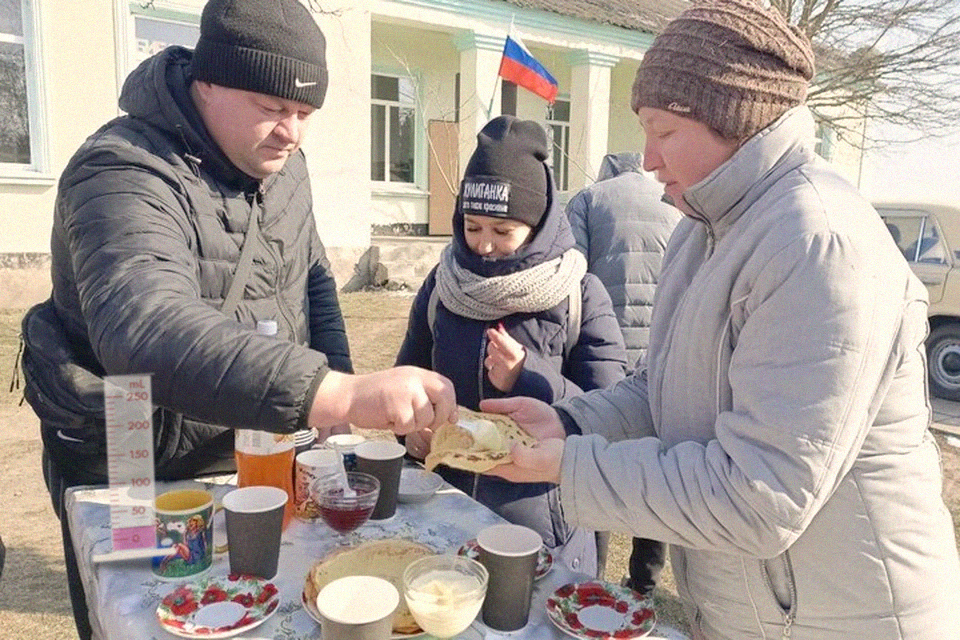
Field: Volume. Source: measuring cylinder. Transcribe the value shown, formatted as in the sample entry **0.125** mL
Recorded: **20** mL
